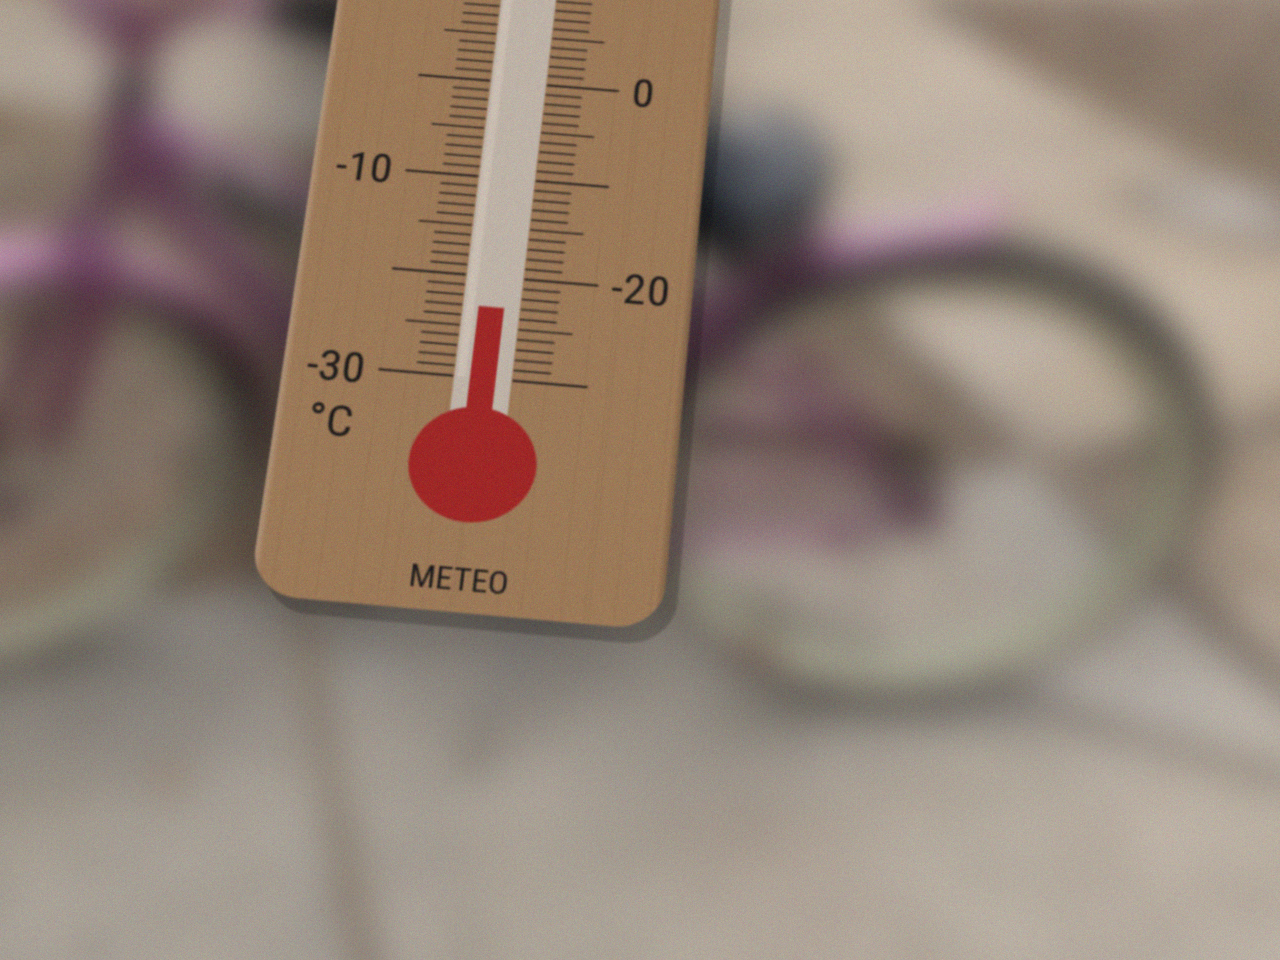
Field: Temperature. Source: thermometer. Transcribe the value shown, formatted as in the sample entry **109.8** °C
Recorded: **-23** °C
